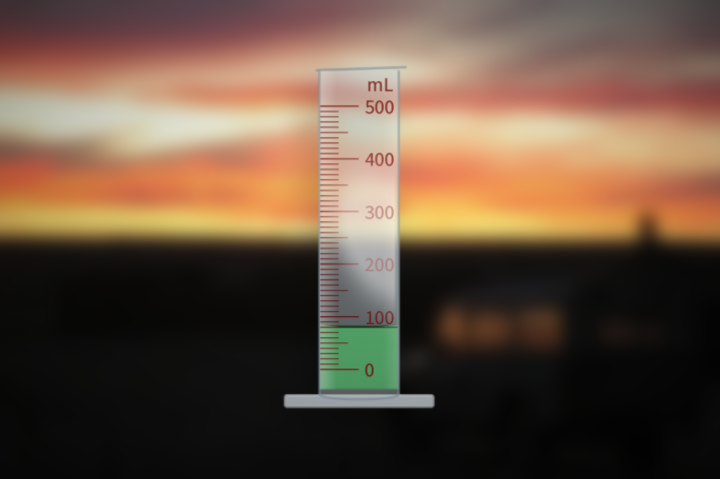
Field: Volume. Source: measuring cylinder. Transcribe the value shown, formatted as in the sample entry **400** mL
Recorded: **80** mL
